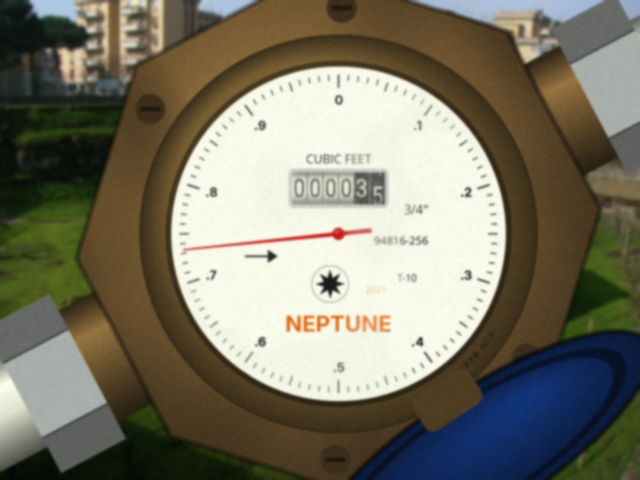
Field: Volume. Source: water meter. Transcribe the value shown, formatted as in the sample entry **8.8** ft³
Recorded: **34.73** ft³
